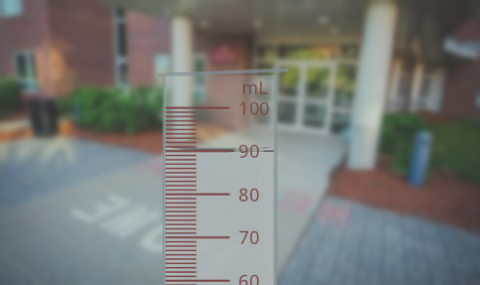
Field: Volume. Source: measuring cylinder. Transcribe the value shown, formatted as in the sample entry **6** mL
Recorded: **90** mL
